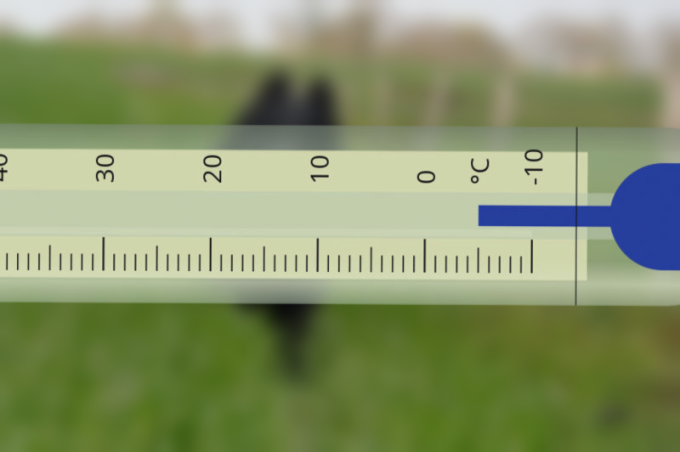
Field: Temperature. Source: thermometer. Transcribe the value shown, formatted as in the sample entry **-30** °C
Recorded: **-5** °C
